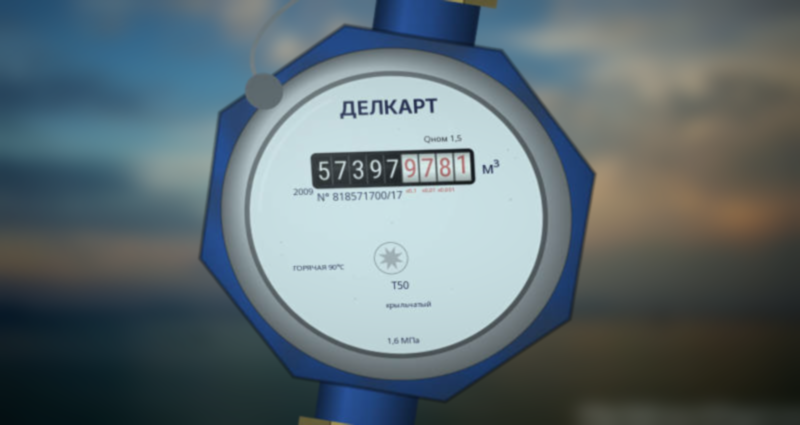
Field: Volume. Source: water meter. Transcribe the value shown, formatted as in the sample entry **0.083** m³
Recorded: **57397.9781** m³
